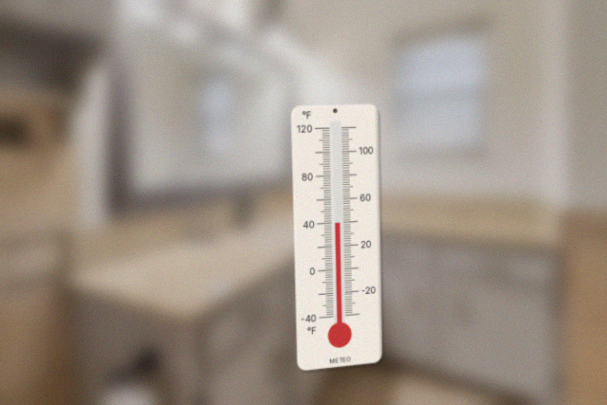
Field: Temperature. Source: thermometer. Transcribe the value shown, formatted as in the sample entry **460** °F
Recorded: **40** °F
